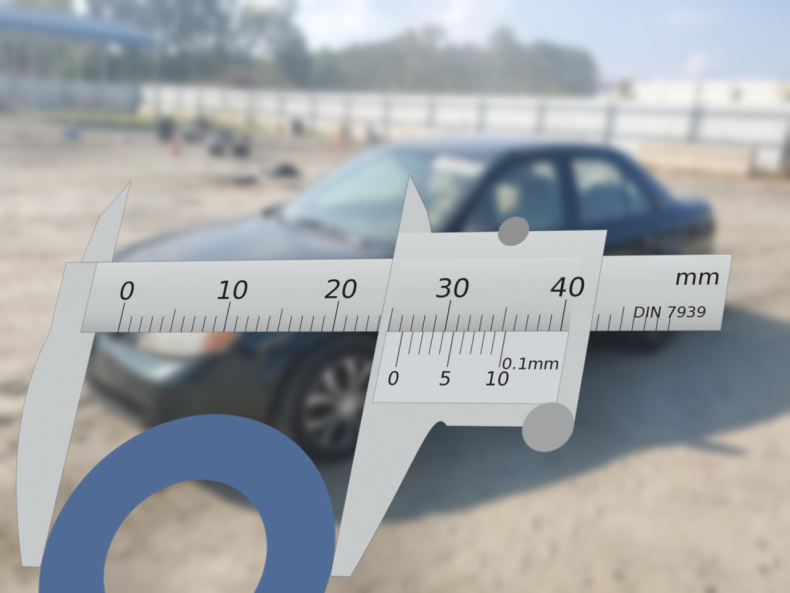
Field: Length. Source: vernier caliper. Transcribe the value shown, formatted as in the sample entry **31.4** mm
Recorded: **26.3** mm
